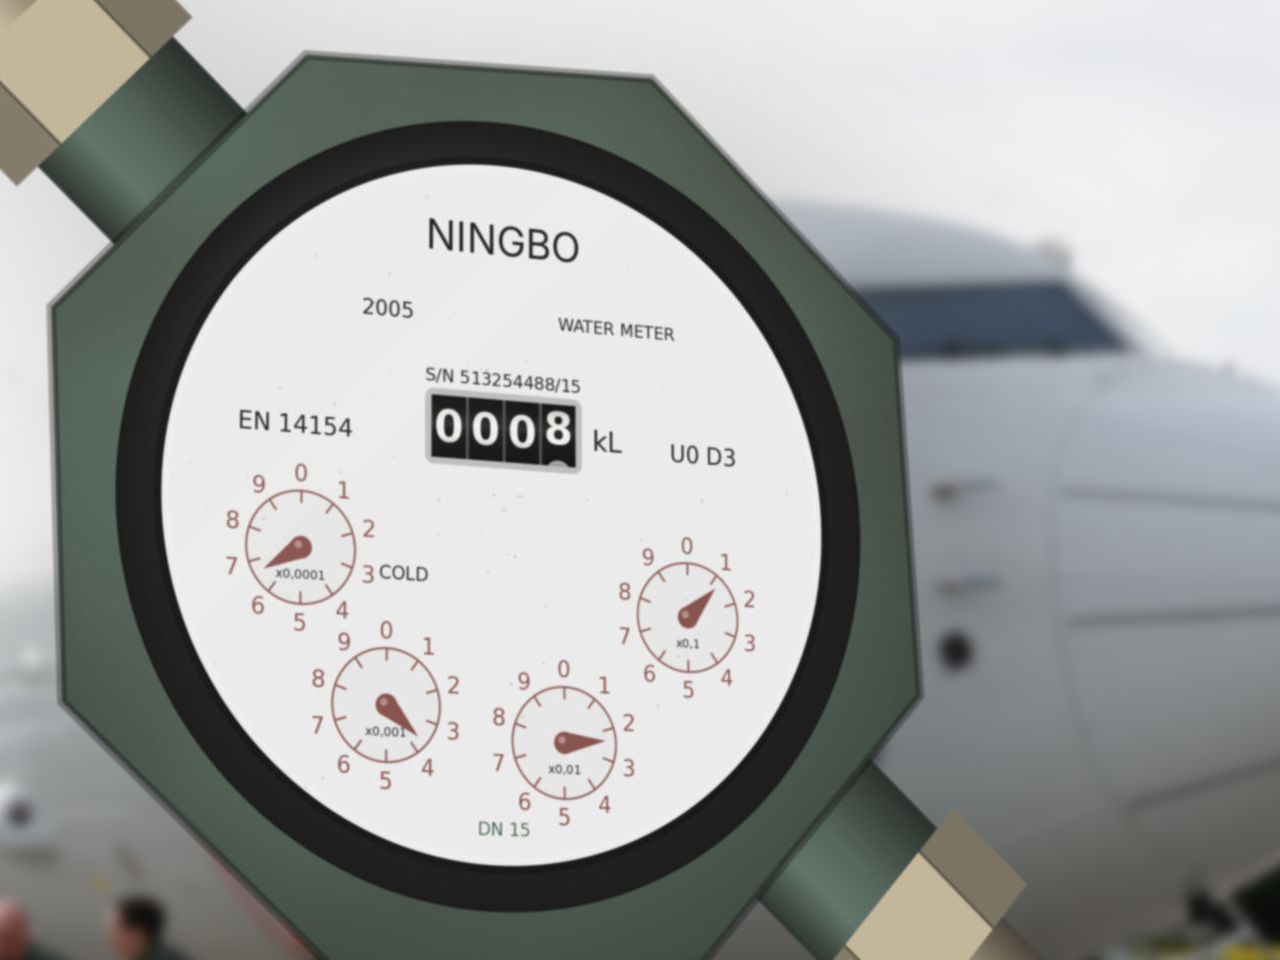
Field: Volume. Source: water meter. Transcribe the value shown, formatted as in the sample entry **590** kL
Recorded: **8.1236** kL
